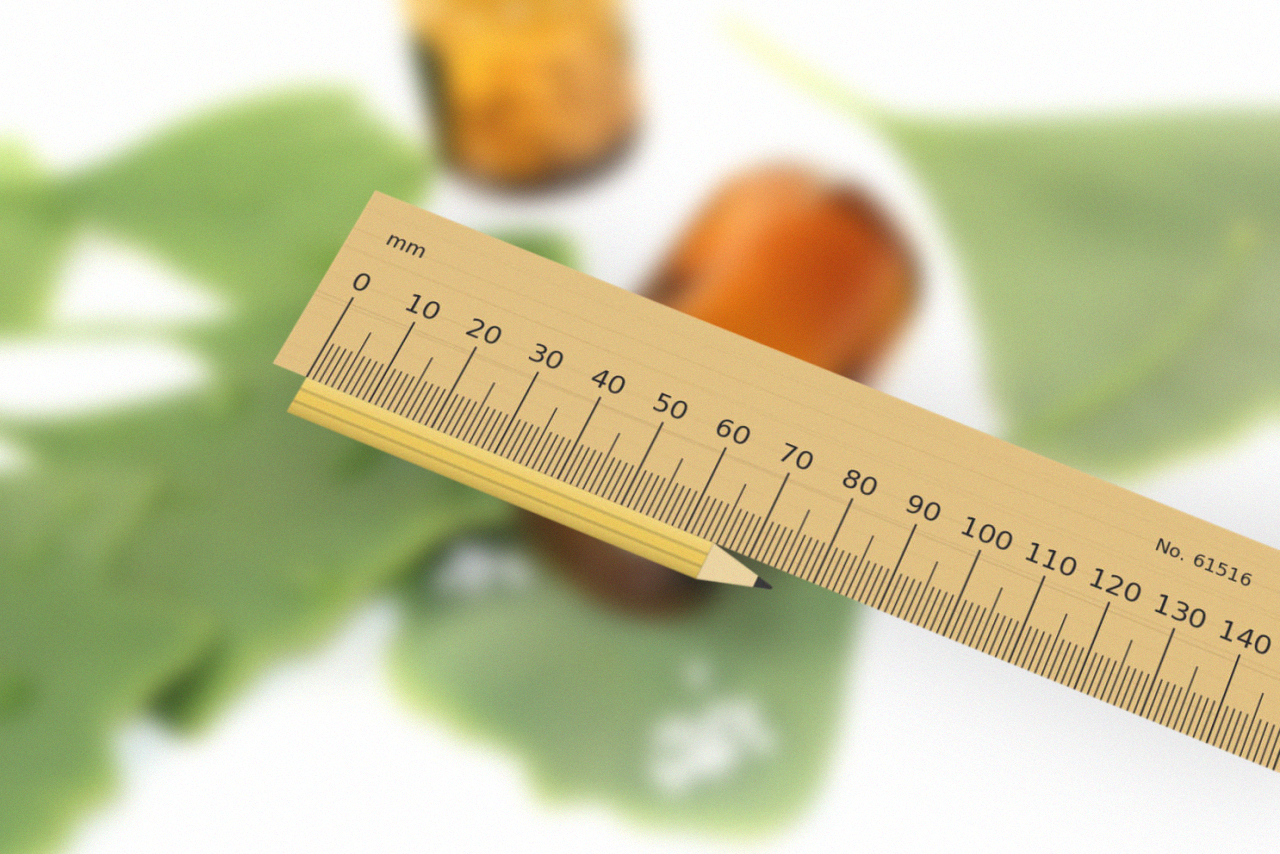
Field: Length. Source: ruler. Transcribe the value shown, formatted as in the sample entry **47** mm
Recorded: **75** mm
